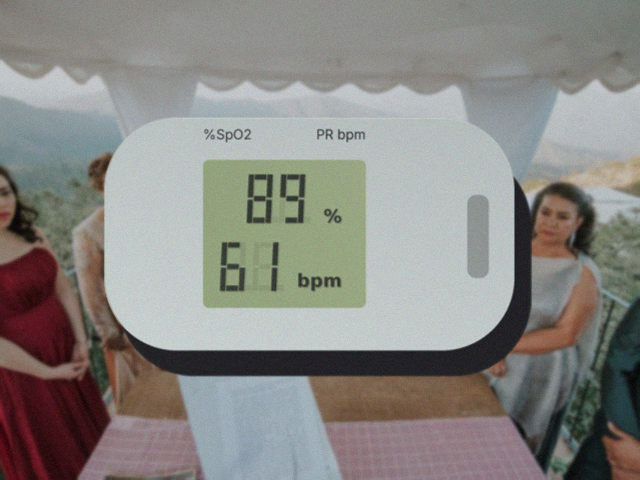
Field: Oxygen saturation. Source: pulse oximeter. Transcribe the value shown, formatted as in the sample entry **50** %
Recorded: **89** %
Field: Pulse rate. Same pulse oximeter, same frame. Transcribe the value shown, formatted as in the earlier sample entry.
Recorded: **61** bpm
